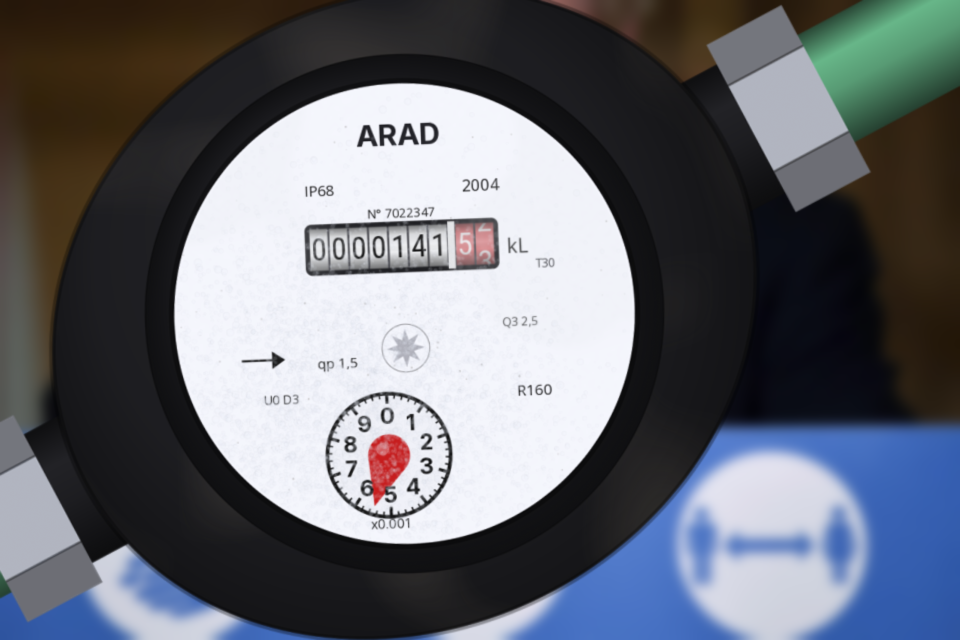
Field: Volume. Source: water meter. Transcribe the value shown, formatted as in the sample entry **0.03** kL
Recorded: **141.525** kL
